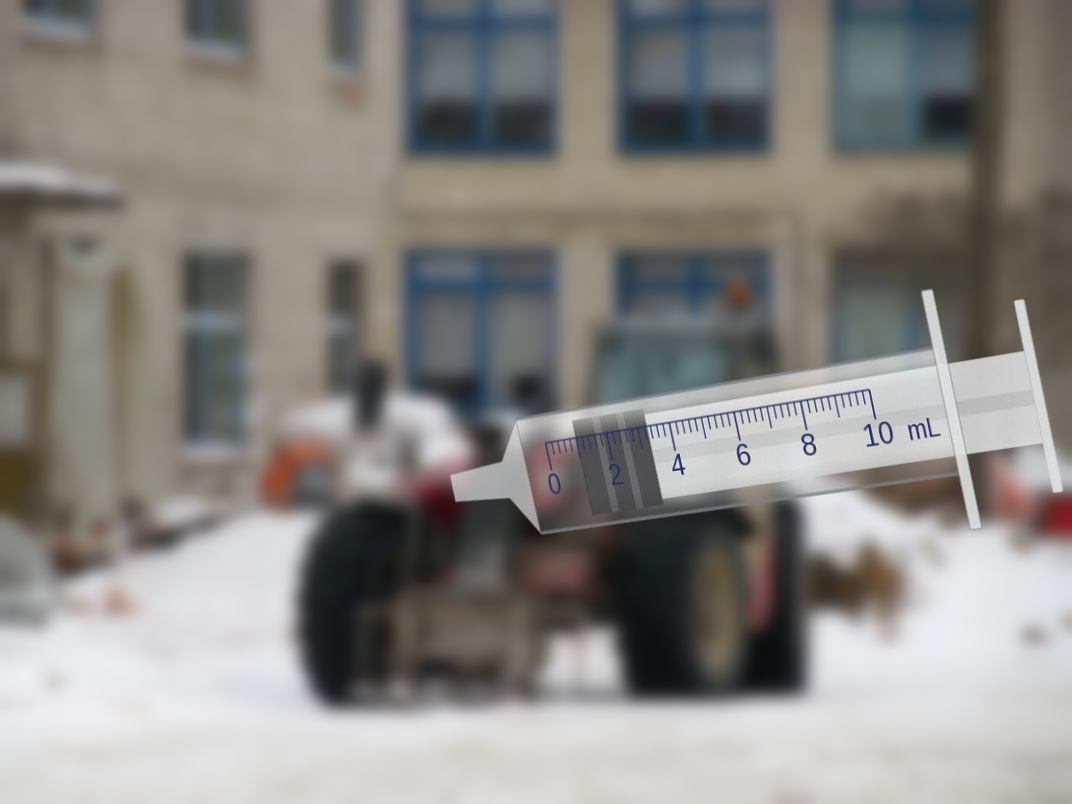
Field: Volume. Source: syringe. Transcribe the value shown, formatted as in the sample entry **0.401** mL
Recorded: **1** mL
